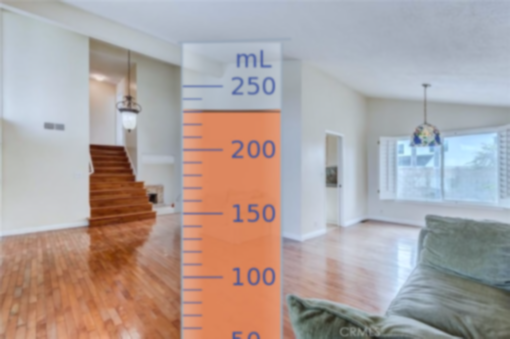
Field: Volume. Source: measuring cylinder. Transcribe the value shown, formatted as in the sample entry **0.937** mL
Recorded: **230** mL
